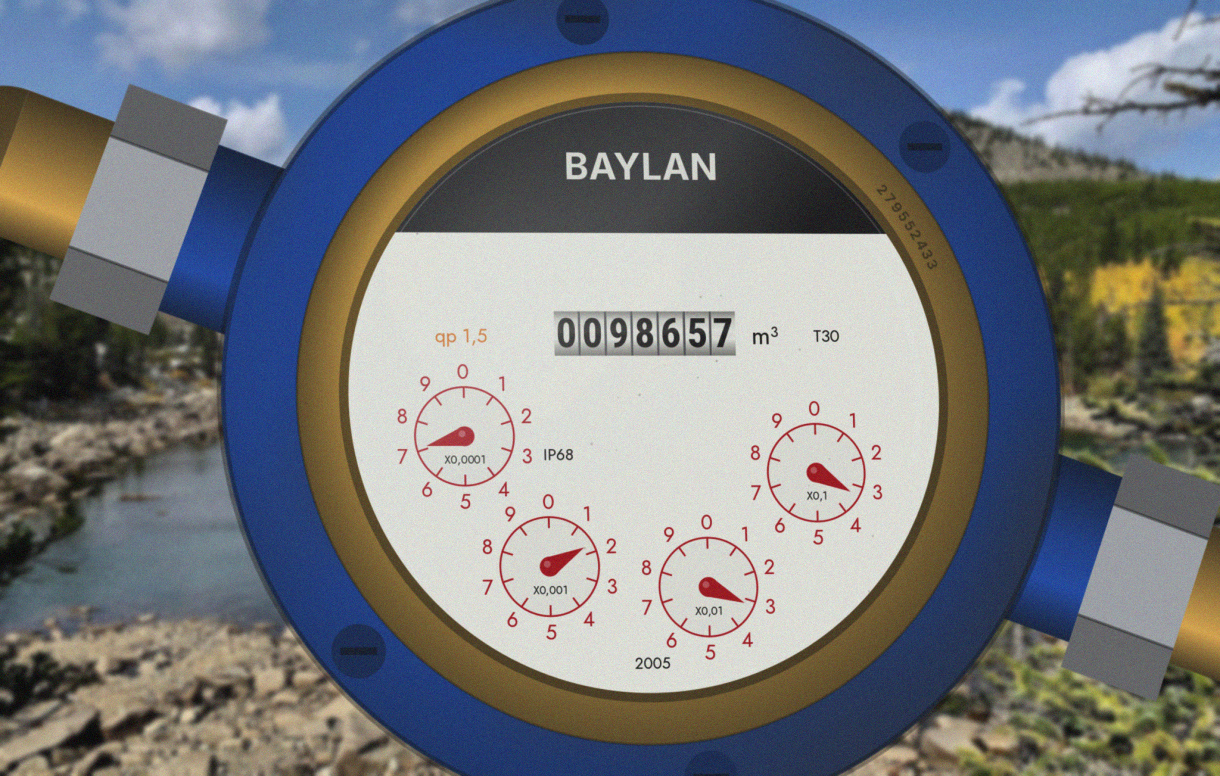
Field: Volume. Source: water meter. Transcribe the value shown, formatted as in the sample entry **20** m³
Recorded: **98657.3317** m³
